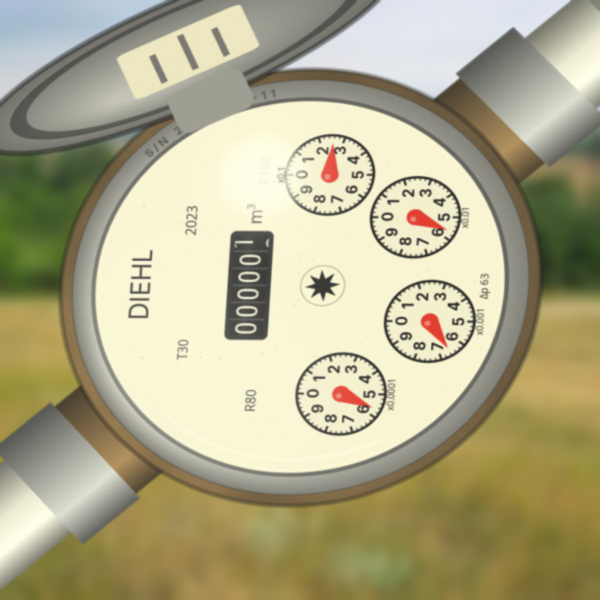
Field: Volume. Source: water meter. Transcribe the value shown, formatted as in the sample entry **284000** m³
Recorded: **1.2565** m³
